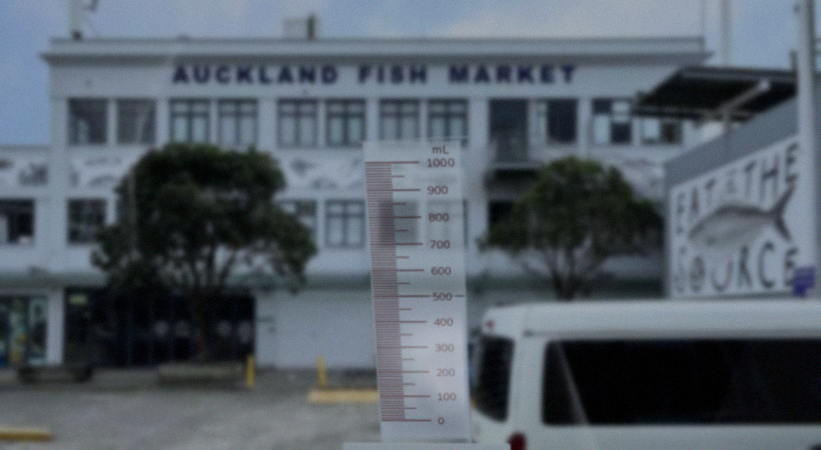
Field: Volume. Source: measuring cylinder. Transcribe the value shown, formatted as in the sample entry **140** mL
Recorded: **500** mL
